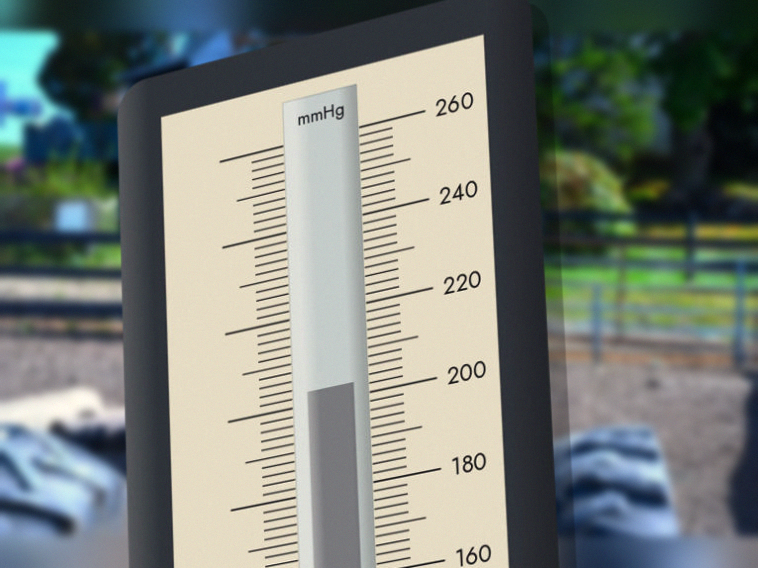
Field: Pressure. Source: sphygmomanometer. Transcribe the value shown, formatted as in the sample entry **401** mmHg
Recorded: **203** mmHg
